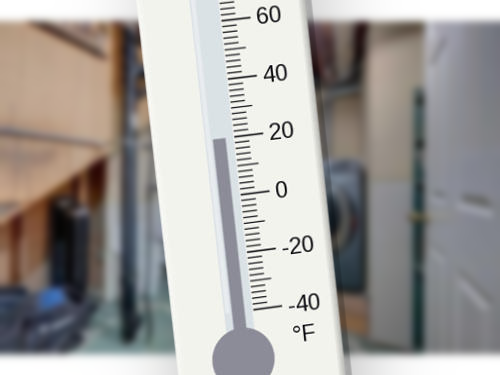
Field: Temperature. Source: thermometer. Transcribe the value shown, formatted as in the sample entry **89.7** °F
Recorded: **20** °F
